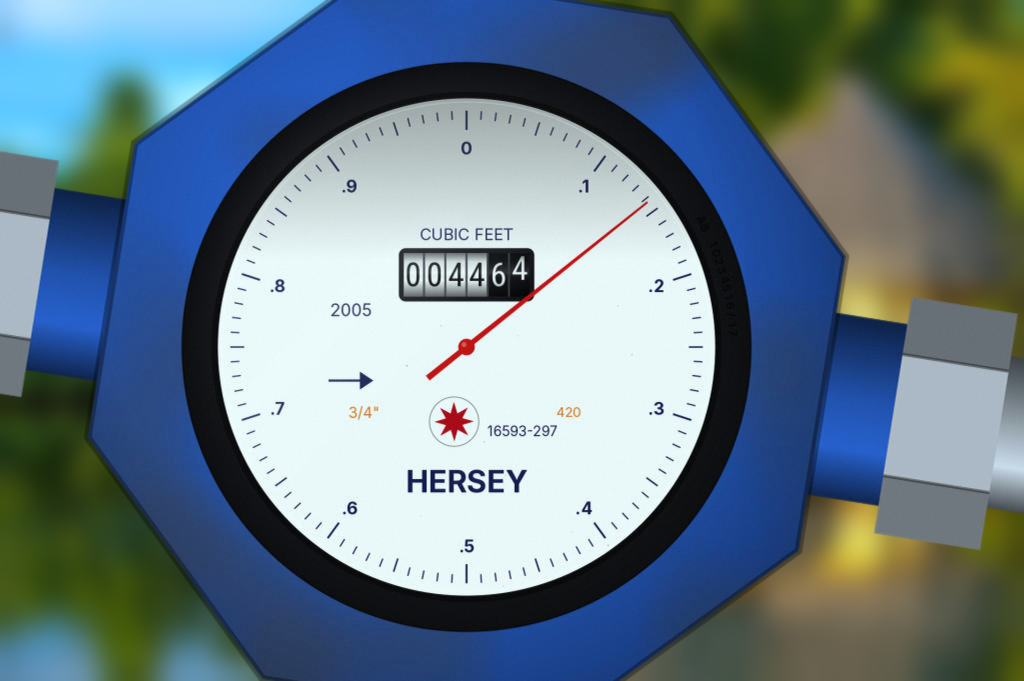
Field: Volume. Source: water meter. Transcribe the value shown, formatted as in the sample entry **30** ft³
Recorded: **4464.14** ft³
